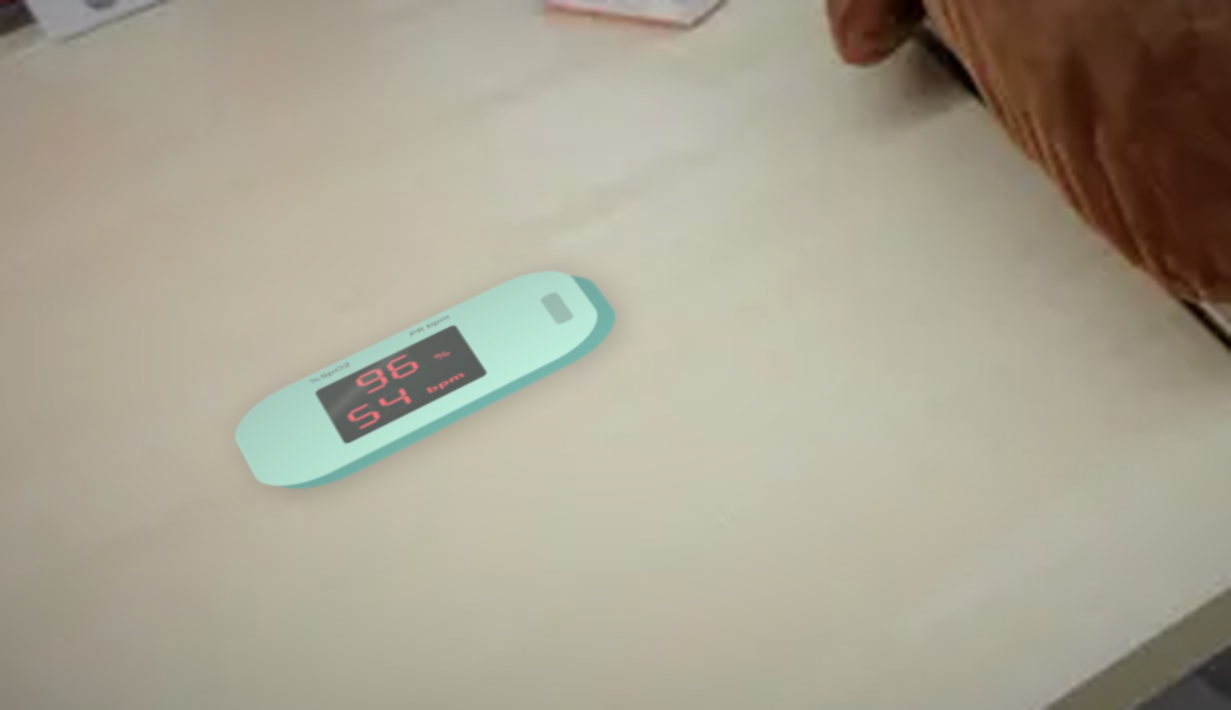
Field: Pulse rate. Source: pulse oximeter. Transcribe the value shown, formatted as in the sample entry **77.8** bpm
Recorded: **54** bpm
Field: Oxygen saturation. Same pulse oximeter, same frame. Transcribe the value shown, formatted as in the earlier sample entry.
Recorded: **96** %
